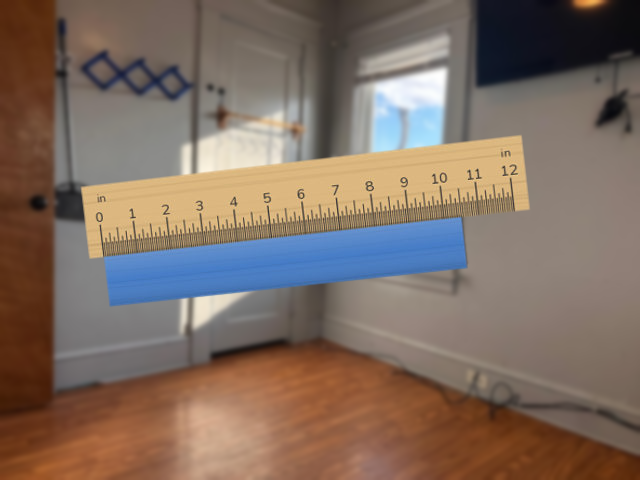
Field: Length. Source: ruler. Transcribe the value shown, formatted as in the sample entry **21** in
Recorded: **10.5** in
